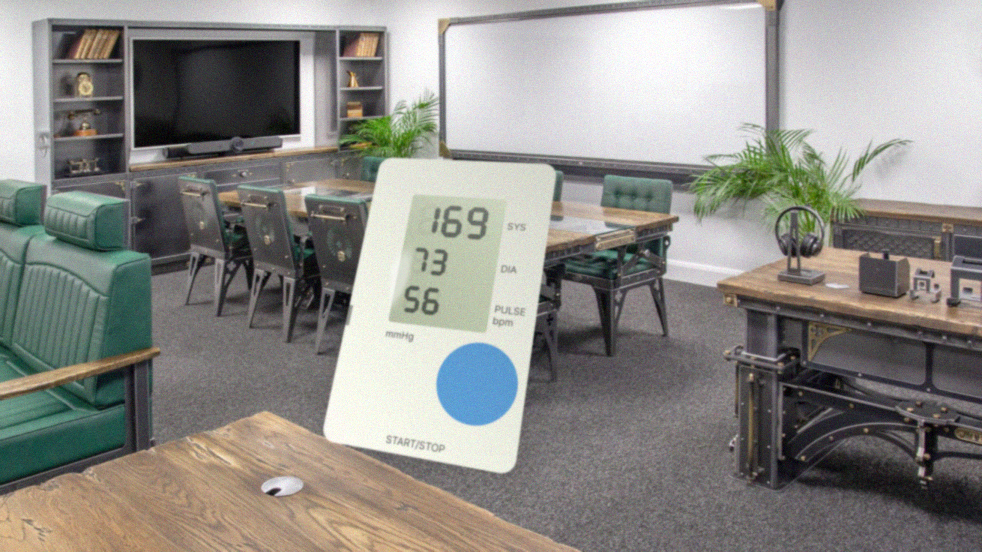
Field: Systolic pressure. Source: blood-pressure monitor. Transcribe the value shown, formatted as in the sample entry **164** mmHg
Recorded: **169** mmHg
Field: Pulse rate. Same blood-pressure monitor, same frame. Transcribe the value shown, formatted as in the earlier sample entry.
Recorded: **56** bpm
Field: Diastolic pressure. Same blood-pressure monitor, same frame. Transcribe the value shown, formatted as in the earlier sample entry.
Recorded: **73** mmHg
